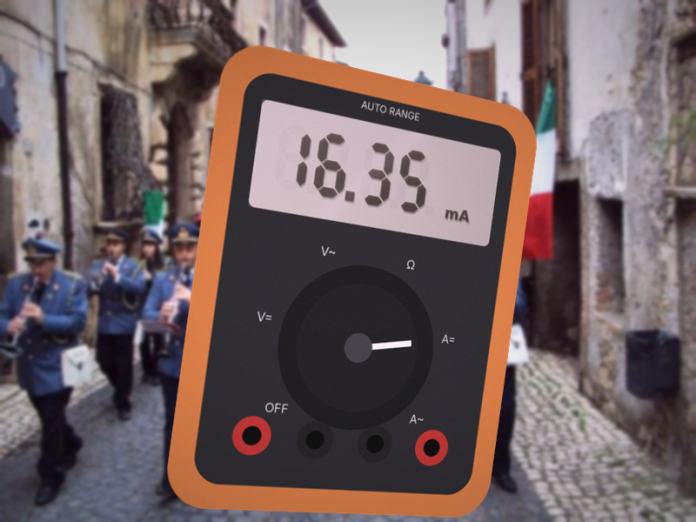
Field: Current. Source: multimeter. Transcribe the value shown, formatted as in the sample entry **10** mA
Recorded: **16.35** mA
